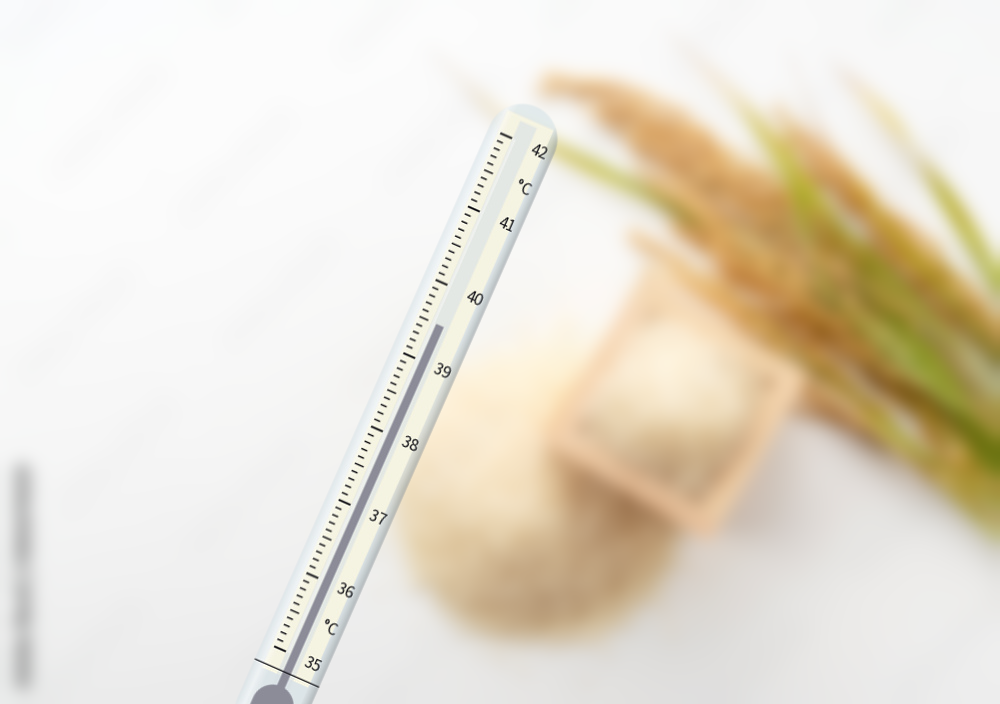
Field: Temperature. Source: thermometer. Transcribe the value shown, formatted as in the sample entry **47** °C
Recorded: **39.5** °C
